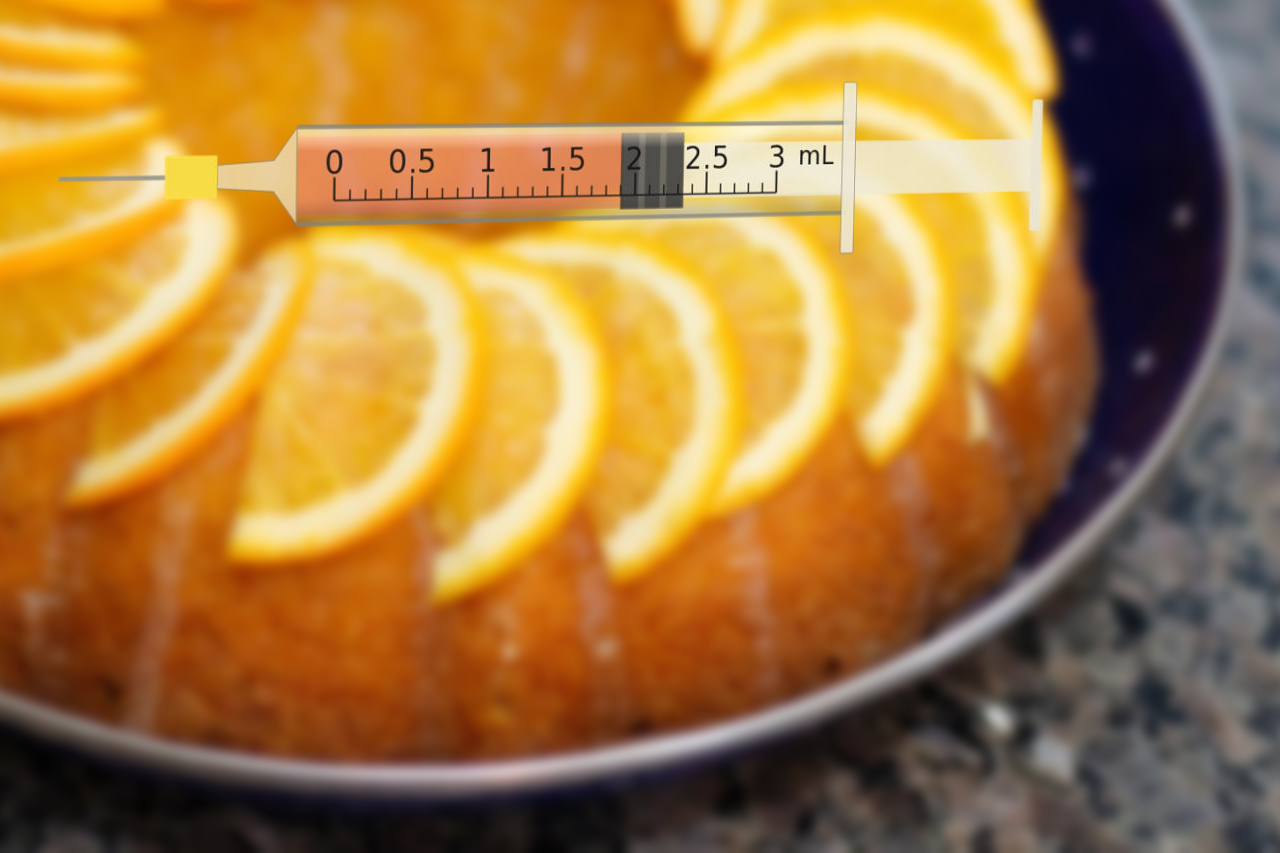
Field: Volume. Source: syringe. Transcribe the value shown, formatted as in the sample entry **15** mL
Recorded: **1.9** mL
